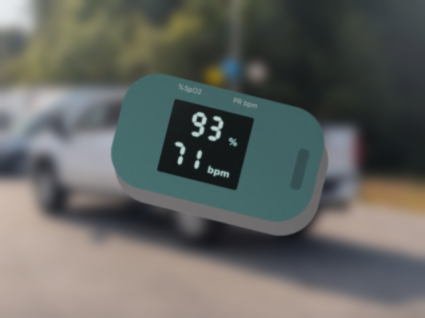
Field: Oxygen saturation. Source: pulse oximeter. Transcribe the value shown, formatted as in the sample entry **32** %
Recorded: **93** %
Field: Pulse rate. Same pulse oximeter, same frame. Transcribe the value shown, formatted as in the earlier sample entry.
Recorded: **71** bpm
